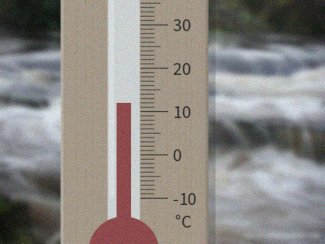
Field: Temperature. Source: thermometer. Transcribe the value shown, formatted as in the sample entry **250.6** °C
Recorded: **12** °C
